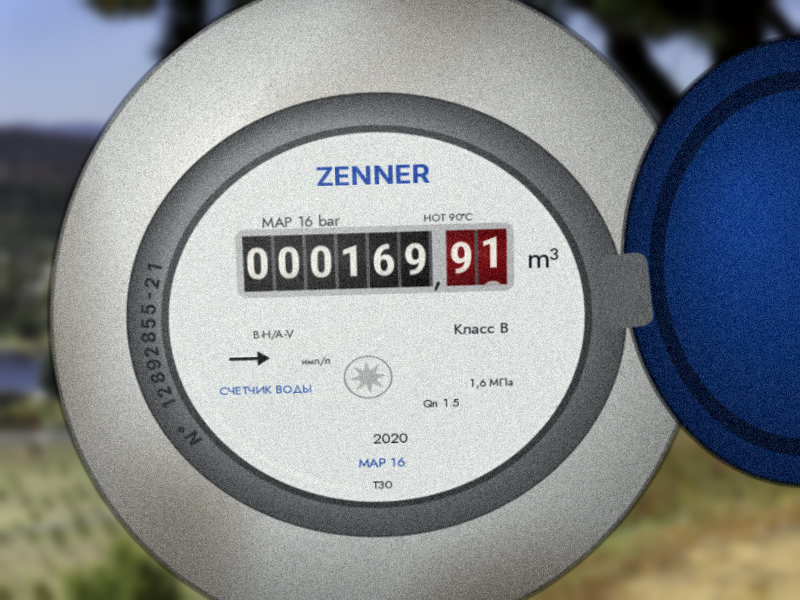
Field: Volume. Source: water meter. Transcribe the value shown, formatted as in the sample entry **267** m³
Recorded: **169.91** m³
